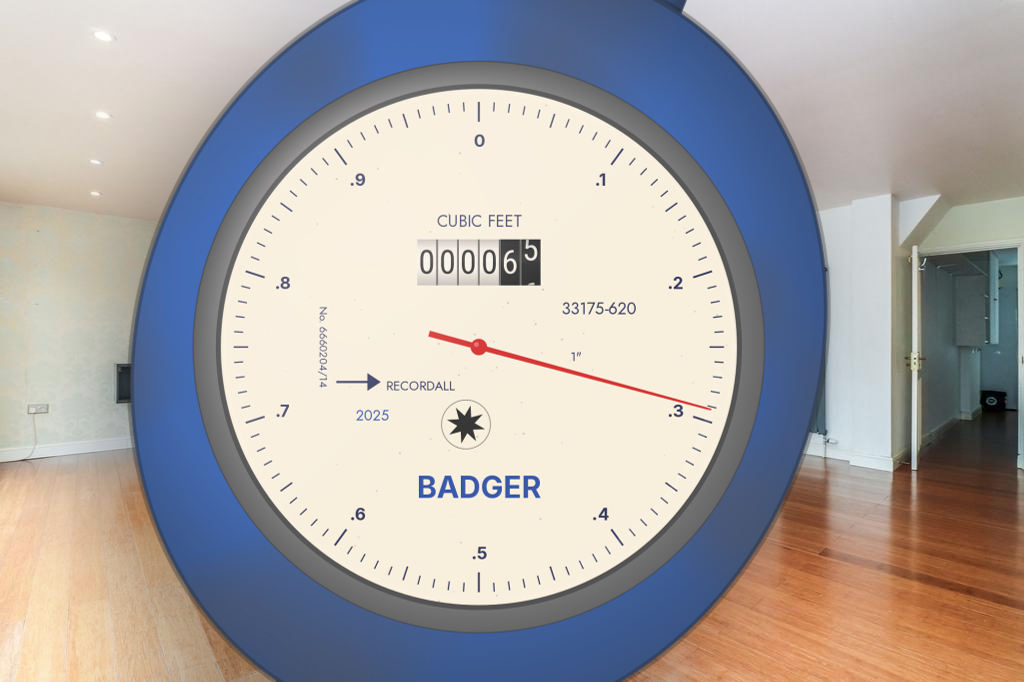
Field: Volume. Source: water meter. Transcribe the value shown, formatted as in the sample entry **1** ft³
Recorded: **65.29** ft³
